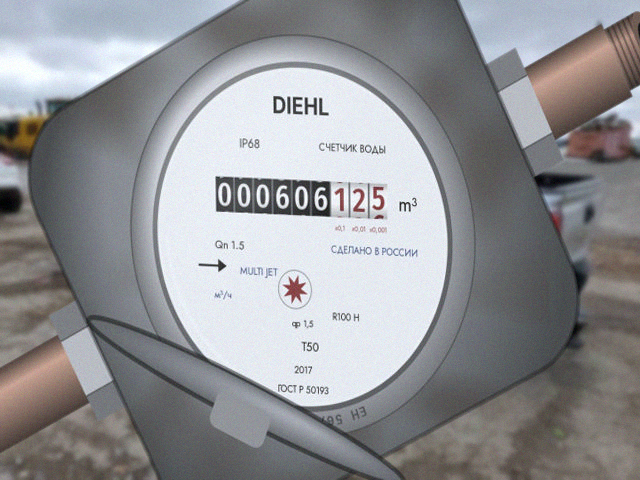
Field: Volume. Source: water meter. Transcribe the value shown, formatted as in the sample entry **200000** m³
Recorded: **606.125** m³
